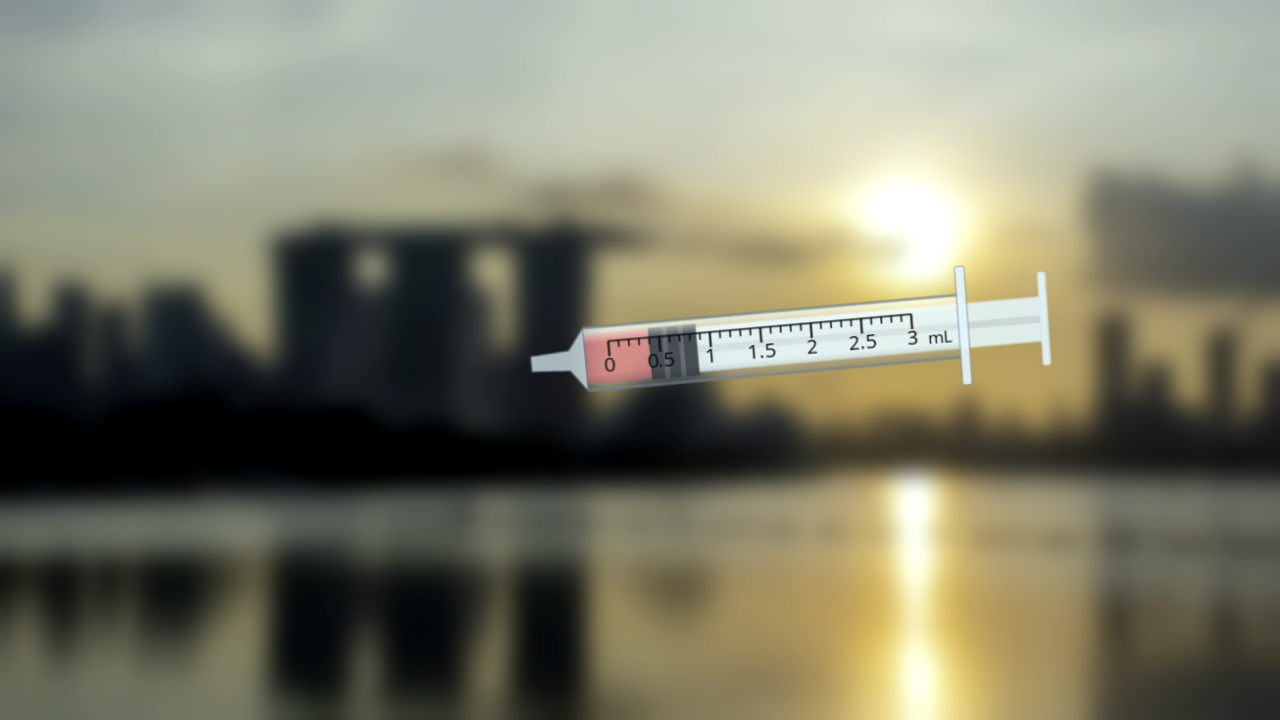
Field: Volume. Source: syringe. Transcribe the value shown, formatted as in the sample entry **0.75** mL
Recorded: **0.4** mL
